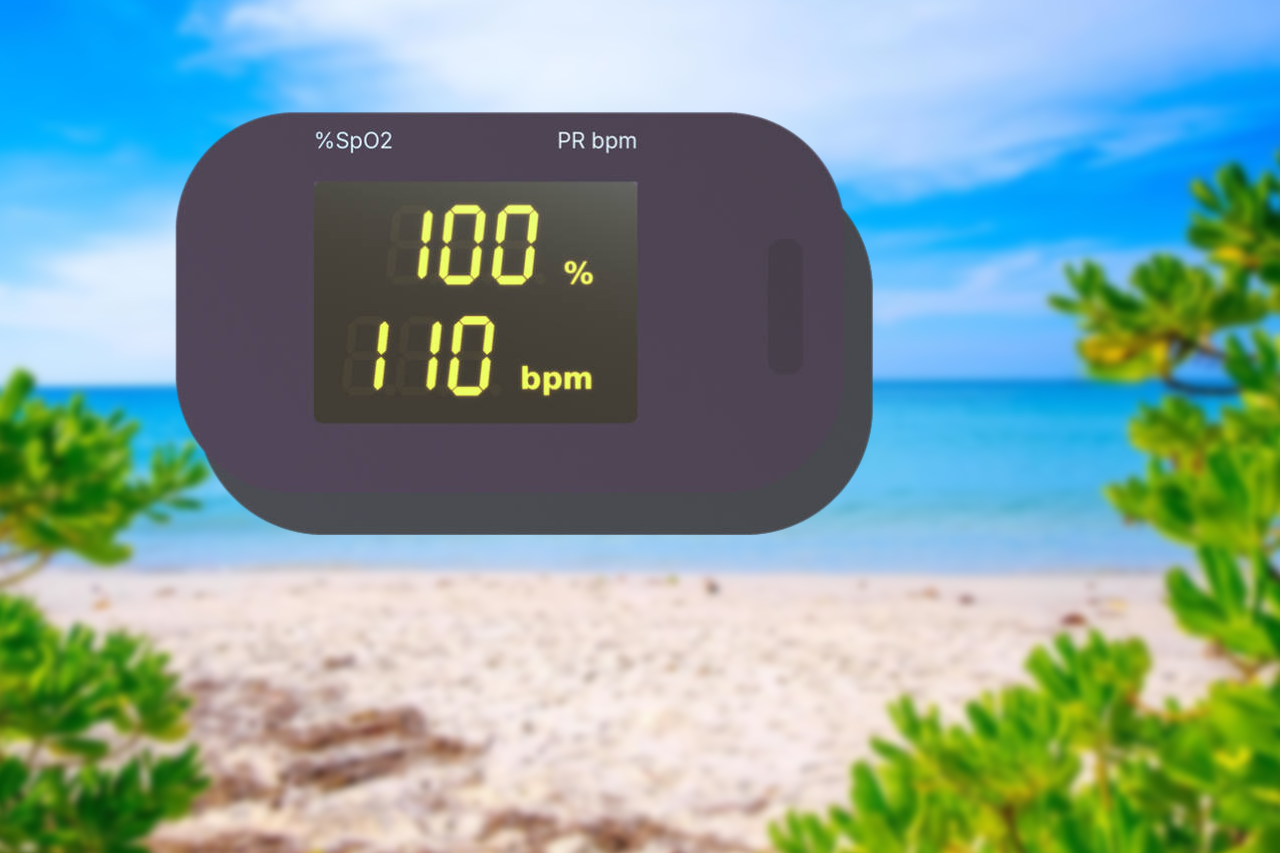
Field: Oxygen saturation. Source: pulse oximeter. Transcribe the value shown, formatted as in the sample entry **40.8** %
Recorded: **100** %
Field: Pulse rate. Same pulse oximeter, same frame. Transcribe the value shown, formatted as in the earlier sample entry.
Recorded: **110** bpm
